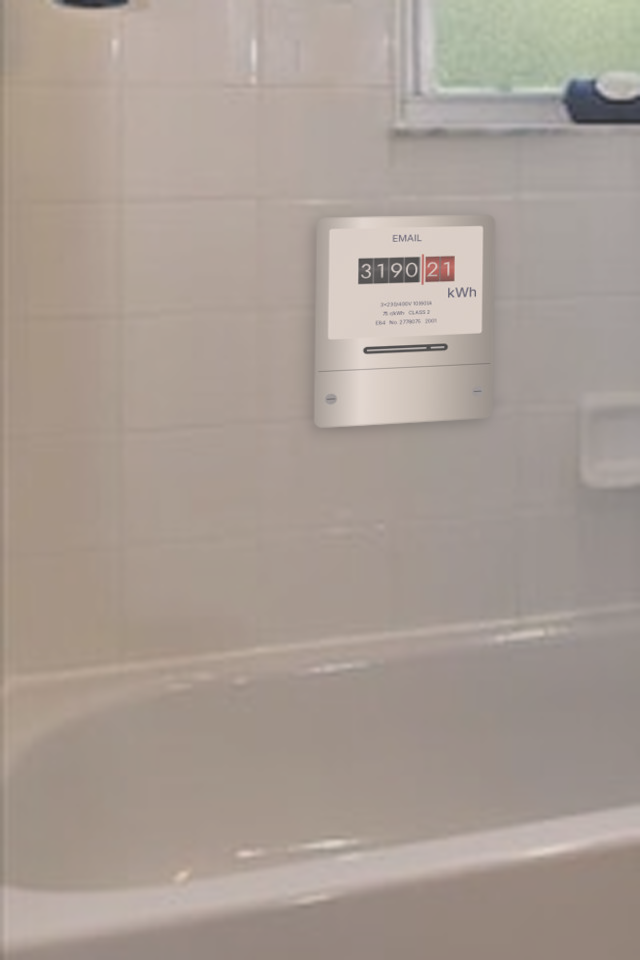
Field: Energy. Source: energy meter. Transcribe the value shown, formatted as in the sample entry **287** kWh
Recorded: **3190.21** kWh
